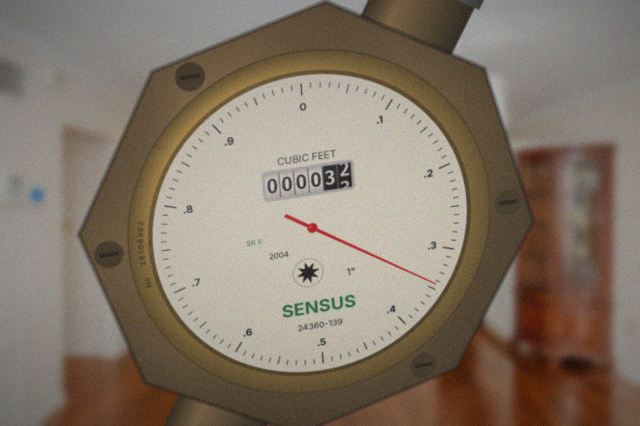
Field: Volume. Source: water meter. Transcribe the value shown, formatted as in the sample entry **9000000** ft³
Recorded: **32.34** ft³
